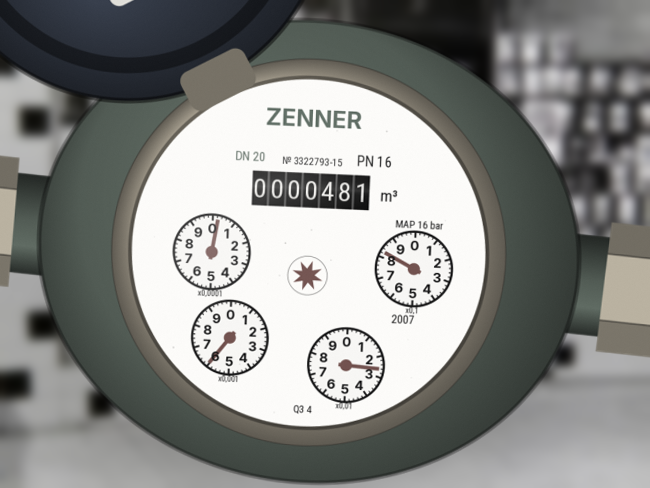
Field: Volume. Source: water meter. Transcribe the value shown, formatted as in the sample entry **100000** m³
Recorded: **481.8260** m³
